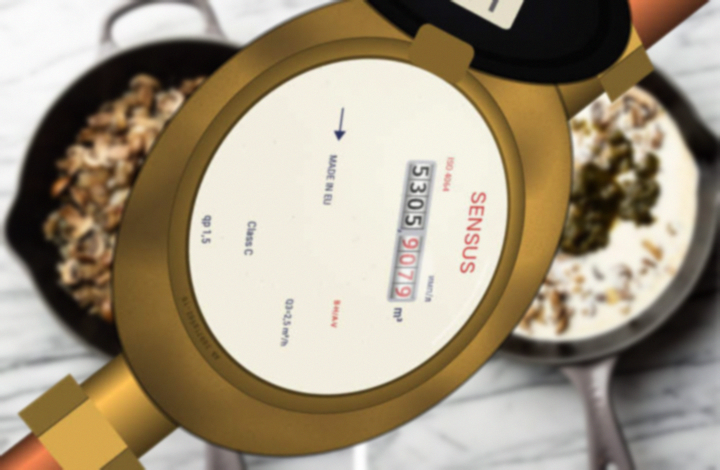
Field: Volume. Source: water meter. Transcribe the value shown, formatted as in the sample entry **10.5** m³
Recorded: **5305.9079** m³
